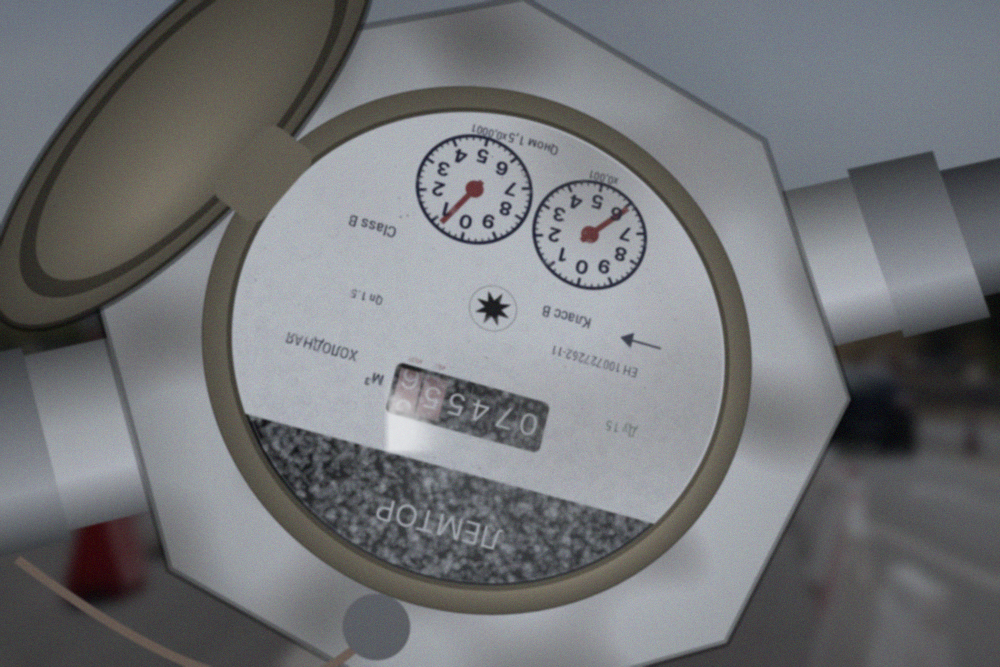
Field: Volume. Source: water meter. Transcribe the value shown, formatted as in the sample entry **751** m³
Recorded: **745.5560** m³
